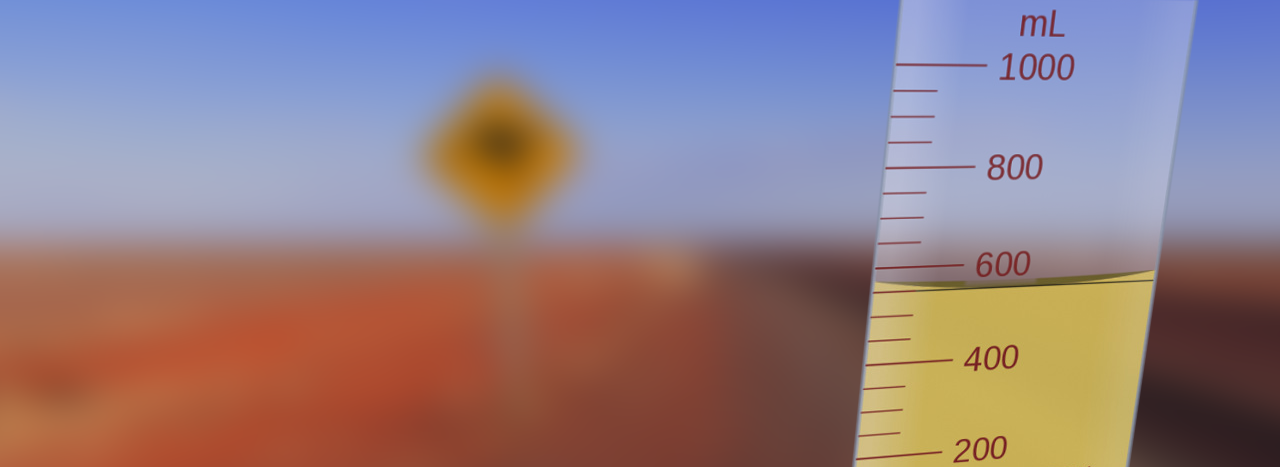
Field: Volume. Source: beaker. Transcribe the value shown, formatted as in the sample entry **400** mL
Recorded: **550** mL
